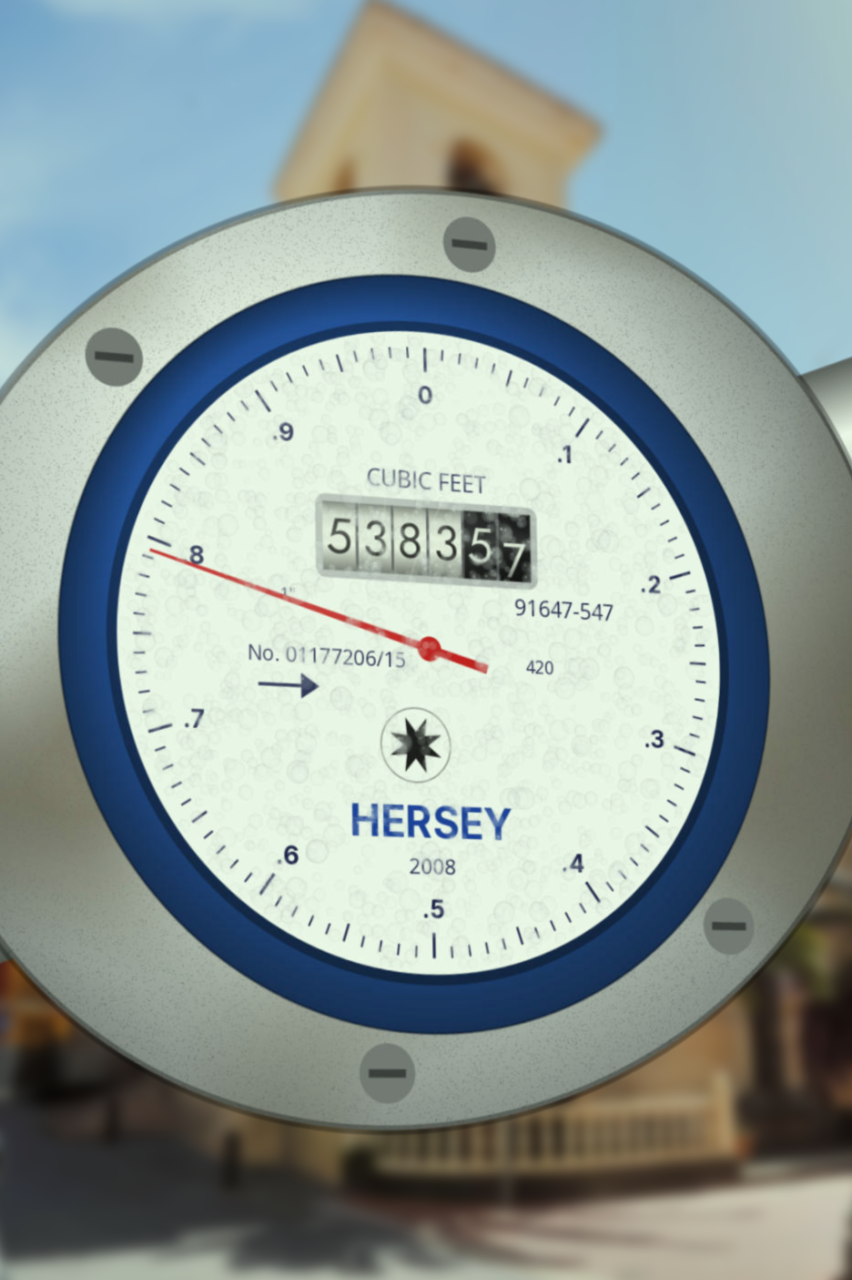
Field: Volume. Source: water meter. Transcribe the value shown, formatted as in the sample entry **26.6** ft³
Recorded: **538356.79** ft³
